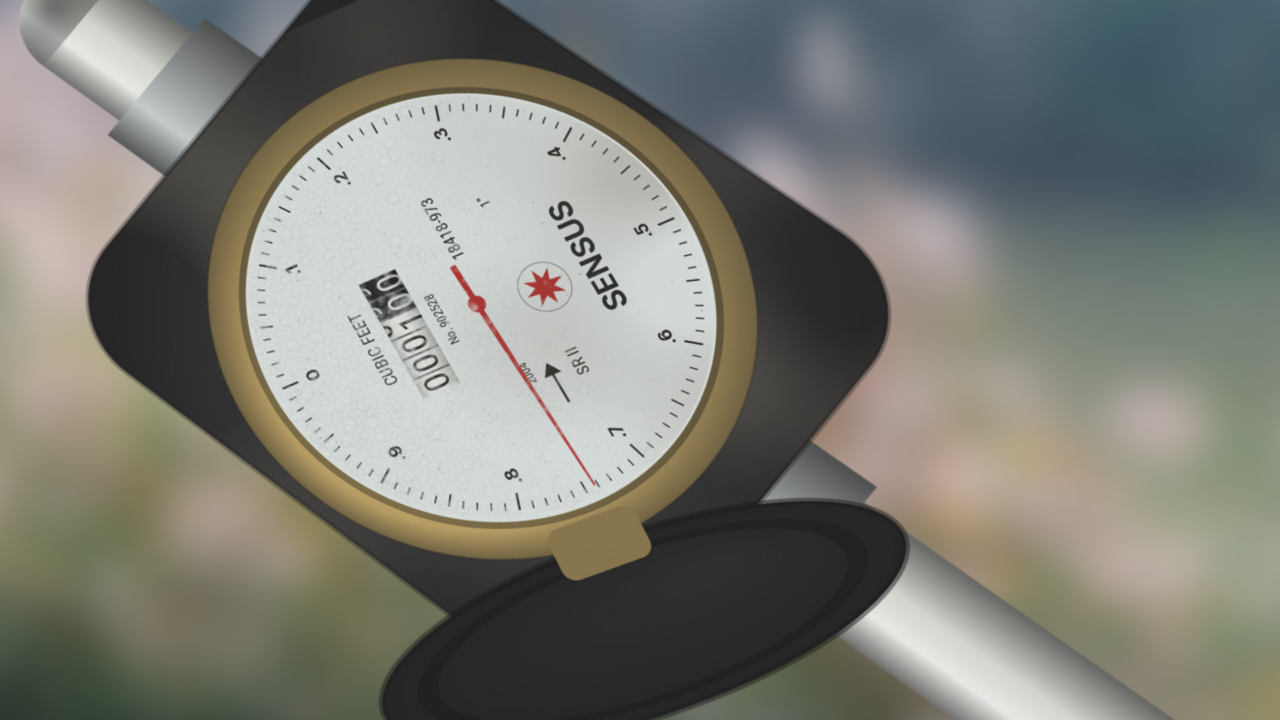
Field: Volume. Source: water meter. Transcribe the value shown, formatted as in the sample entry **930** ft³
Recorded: **99.74** ft³
